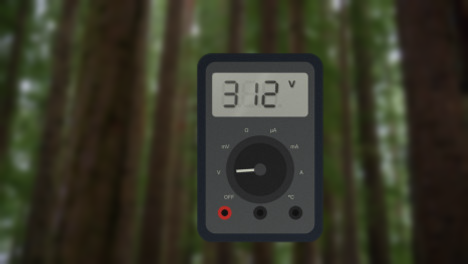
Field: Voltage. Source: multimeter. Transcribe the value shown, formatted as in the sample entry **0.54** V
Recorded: **312** V
